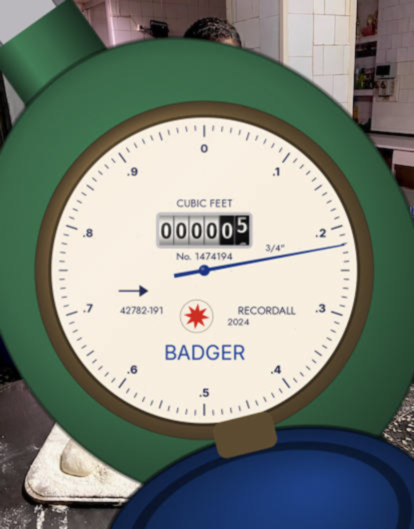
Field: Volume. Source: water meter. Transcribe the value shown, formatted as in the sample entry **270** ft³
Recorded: **5.22** ft³
